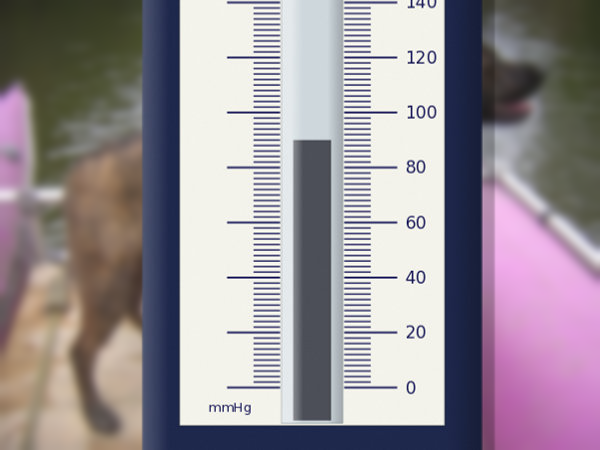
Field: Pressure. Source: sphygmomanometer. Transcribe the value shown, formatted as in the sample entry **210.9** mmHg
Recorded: **90** mmHg
